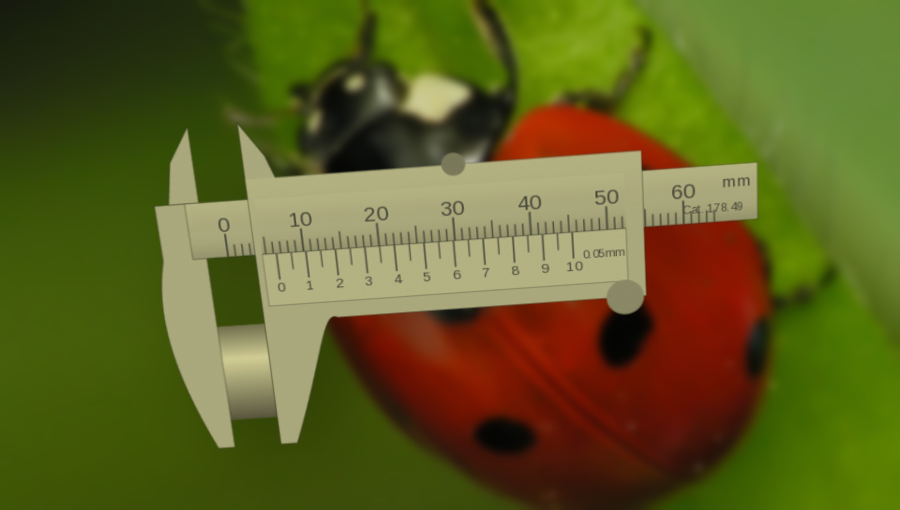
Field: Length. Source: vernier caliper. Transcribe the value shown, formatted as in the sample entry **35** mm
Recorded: **6.4** mm
